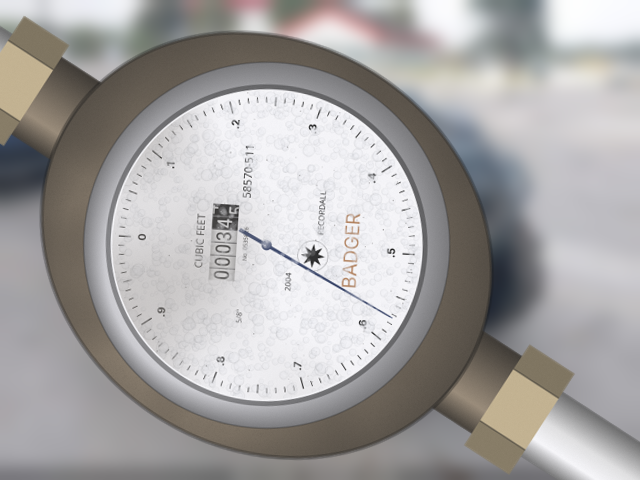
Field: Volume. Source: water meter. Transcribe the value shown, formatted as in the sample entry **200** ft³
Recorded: **344.57** ft³
